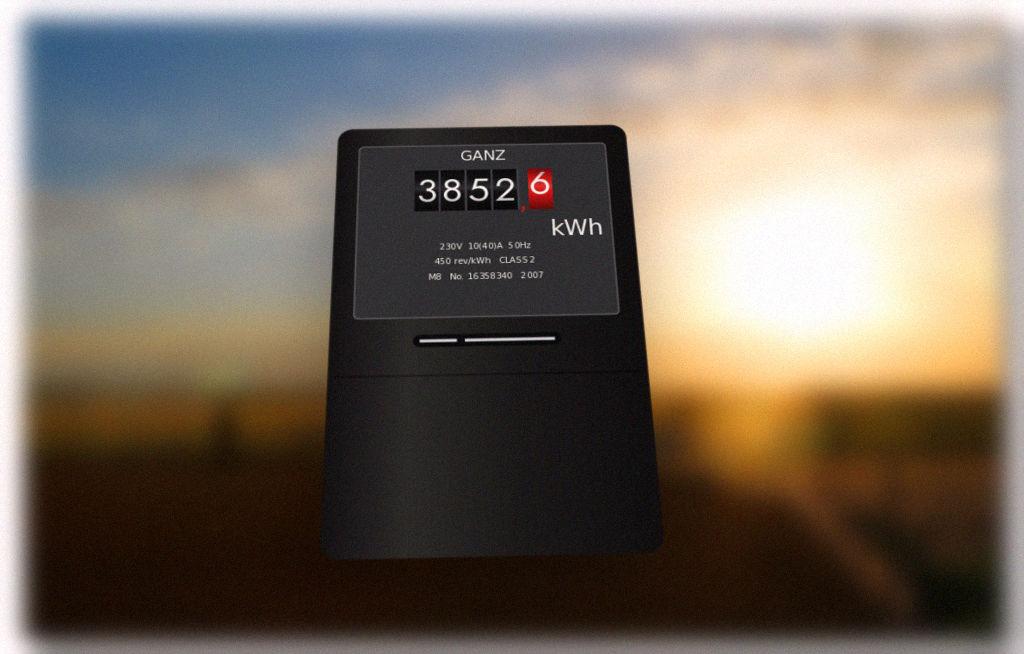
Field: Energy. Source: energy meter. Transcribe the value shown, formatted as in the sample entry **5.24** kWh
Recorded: **3852.6** kWh
